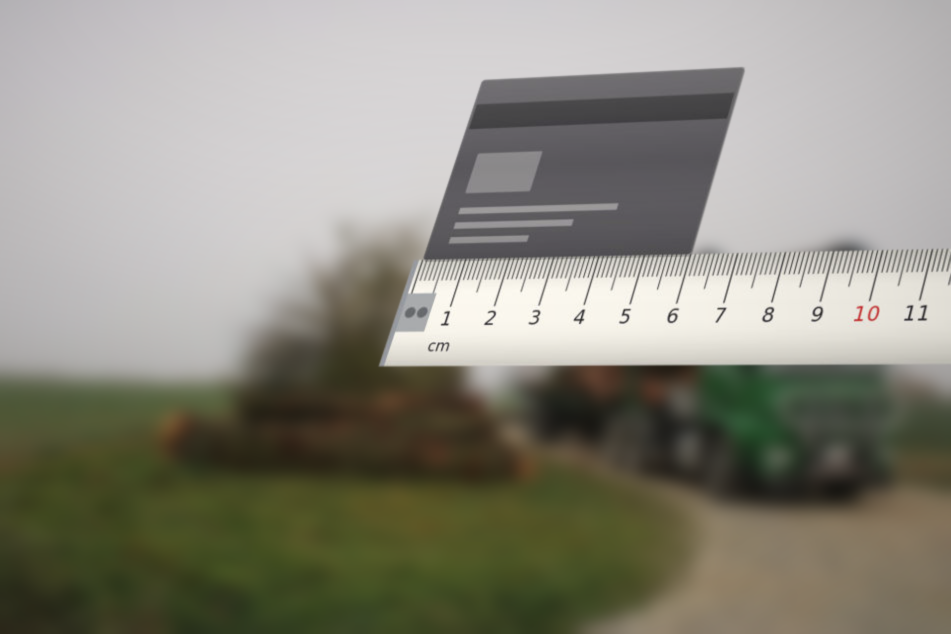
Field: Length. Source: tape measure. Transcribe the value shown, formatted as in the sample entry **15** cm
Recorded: **6** cm
